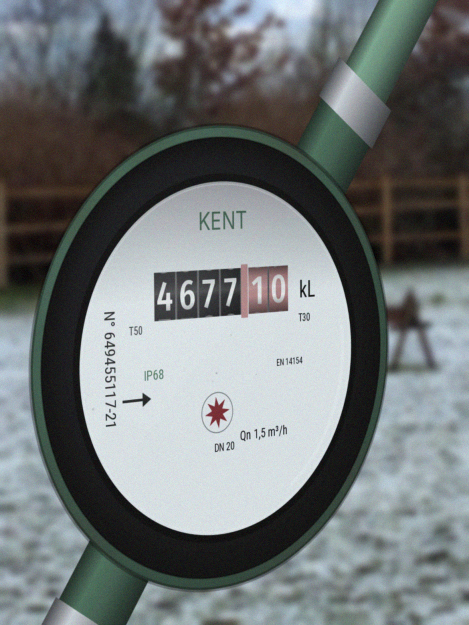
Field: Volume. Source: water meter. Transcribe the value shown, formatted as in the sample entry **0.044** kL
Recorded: **4677.10** kL
